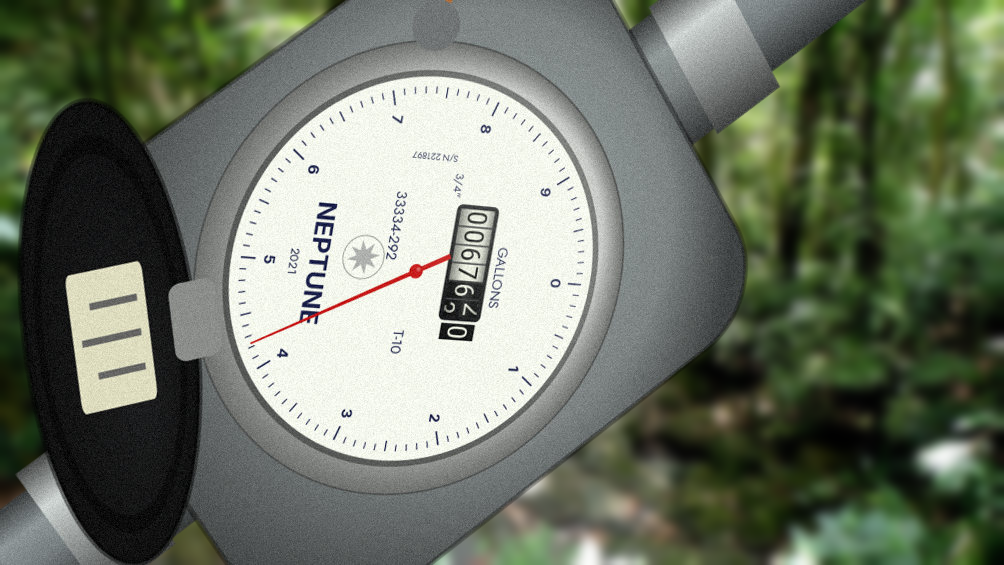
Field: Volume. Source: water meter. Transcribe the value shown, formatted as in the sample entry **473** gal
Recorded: **67624.2** gal
